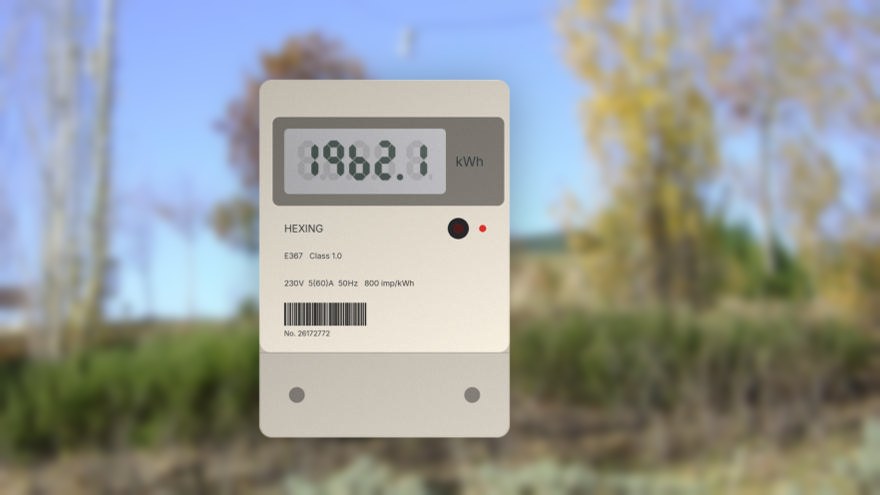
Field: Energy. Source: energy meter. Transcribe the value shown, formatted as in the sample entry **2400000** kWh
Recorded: **1962.1** kWh
